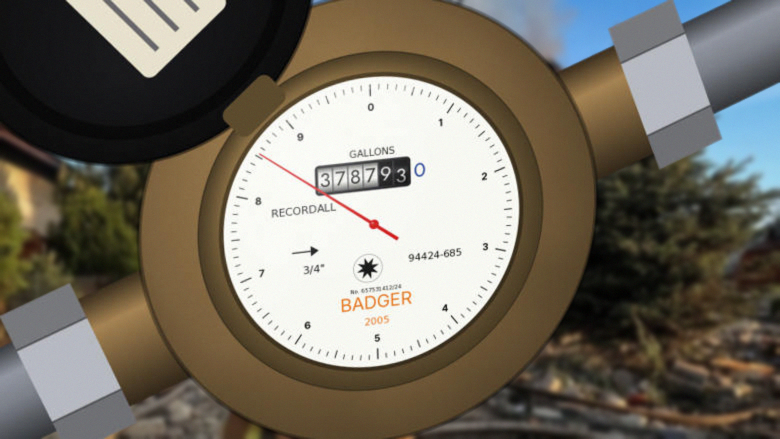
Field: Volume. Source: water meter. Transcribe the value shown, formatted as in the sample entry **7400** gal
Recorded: **3787928.5** gal
